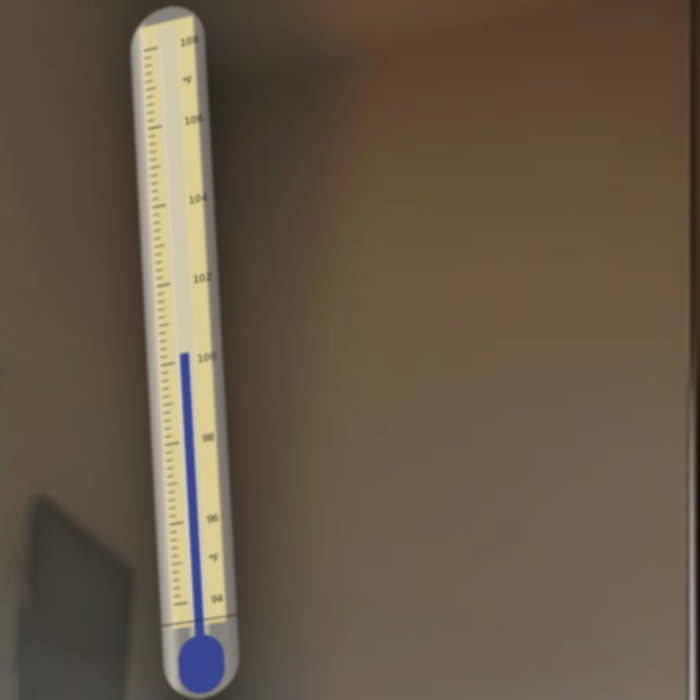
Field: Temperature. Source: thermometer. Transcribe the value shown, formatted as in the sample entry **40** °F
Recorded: **100.2** °F
